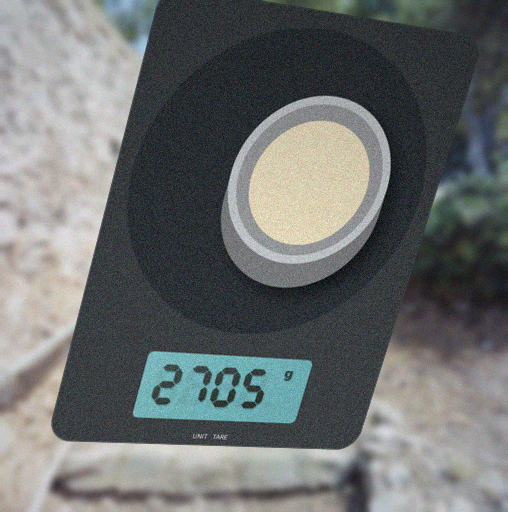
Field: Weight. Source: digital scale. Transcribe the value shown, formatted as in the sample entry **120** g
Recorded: **2705** g
